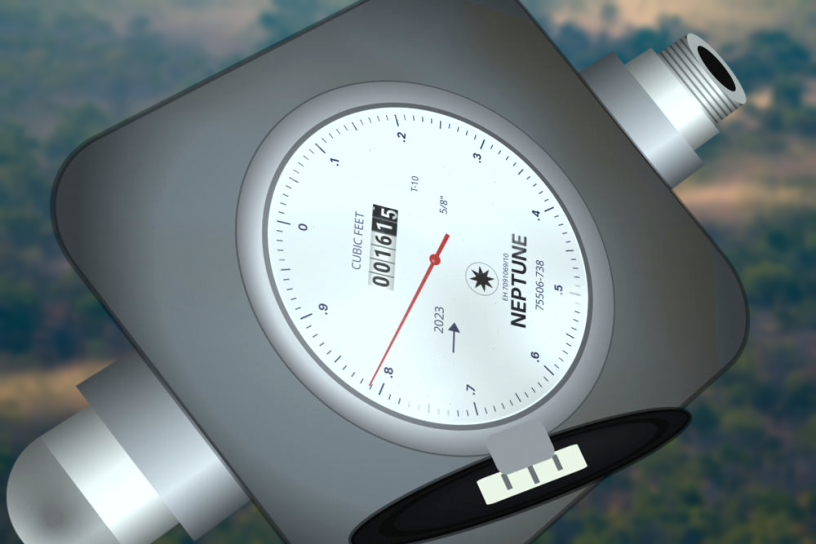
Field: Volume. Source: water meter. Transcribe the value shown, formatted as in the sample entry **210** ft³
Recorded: **1614.81** ft³
